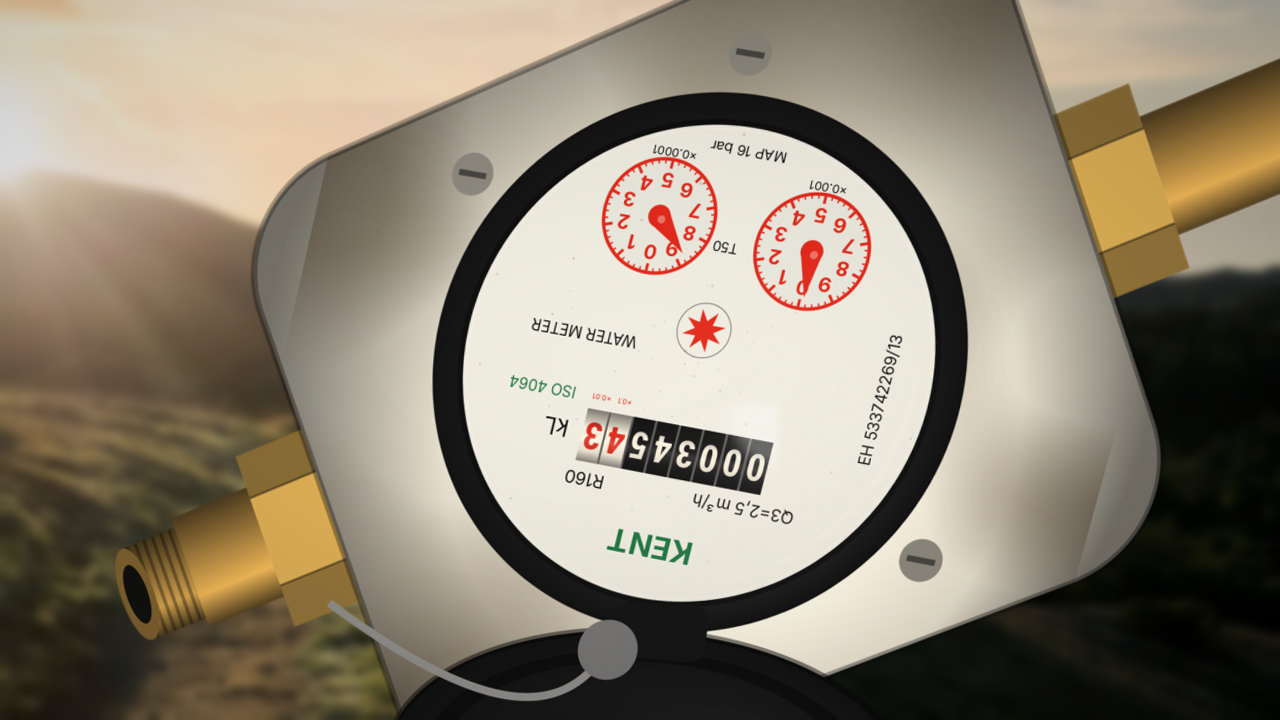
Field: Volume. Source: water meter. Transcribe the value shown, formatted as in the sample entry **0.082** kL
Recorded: **345.4298** kL
